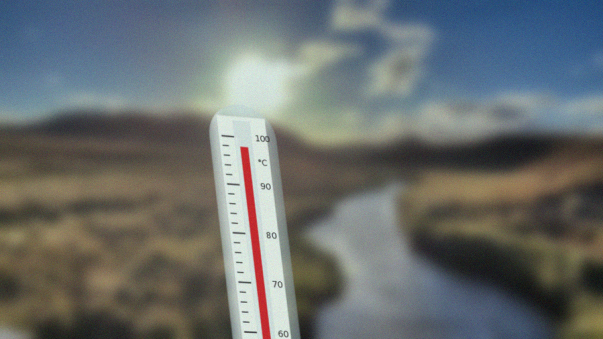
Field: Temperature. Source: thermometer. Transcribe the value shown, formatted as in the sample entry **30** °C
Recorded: **98** °C
